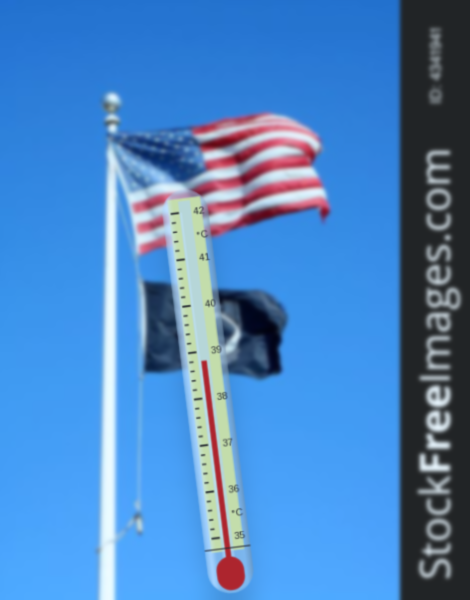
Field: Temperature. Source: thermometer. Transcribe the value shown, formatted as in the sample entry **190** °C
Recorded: **38.8** °C
